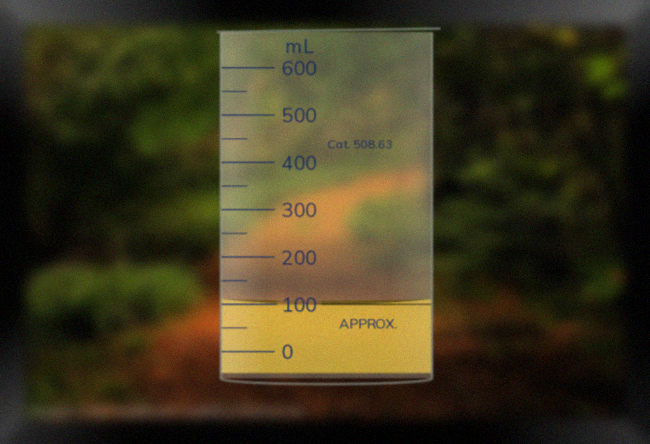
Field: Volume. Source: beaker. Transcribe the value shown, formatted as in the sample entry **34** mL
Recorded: **100** mL
